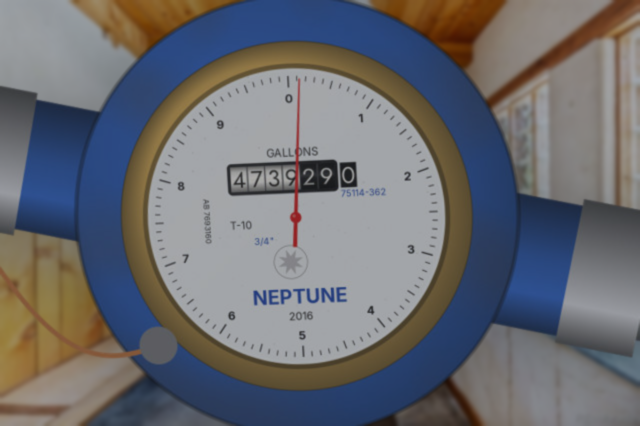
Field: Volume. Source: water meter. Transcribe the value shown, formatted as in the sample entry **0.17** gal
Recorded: **4739290.1** gal
